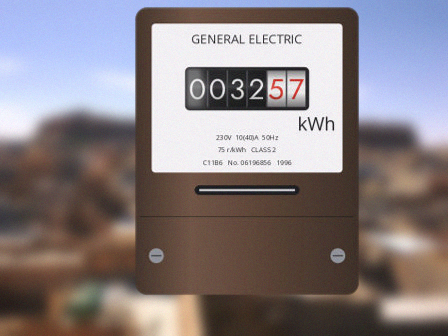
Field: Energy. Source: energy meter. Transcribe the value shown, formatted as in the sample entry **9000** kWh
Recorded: **32.57** kWh
